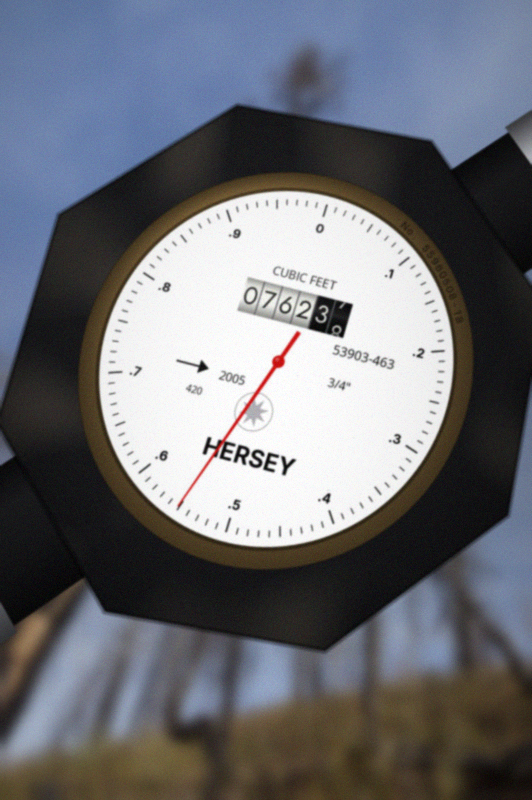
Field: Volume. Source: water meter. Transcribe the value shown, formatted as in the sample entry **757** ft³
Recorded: **76237.55** ft³
